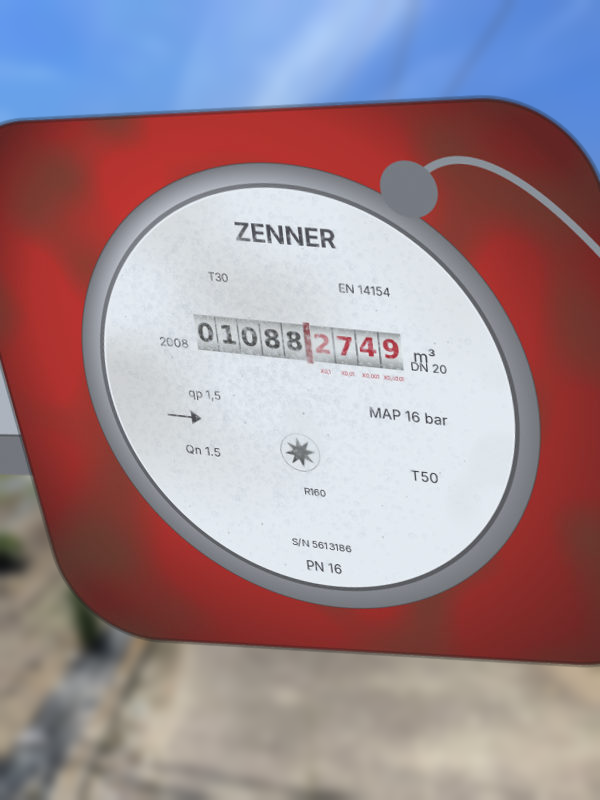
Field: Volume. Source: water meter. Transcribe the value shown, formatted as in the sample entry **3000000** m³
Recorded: **1088.2749** m³
